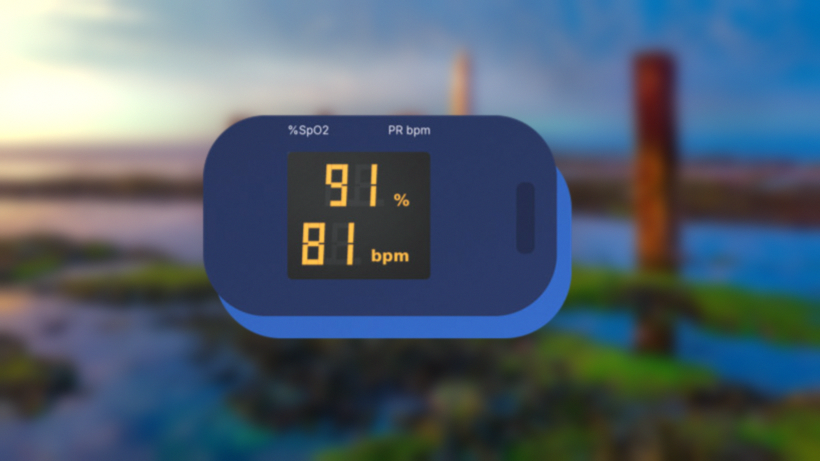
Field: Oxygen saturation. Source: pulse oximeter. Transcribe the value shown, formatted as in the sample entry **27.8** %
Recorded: **91** %
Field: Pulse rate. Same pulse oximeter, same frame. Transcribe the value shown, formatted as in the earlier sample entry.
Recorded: **81** bpm
